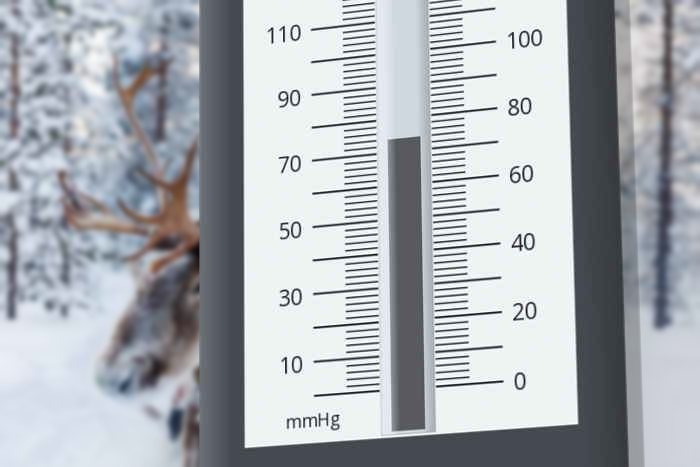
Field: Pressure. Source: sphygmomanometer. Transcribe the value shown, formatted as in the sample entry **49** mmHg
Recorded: **74** mmHg
